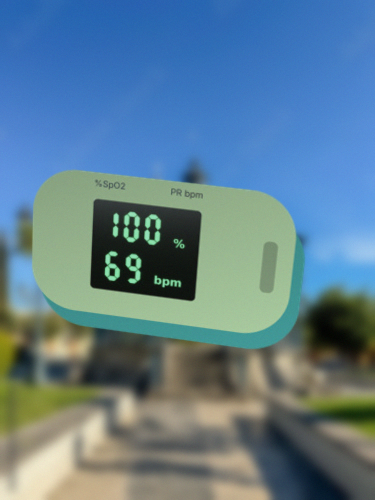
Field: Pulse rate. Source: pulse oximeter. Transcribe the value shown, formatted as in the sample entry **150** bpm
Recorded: **69** bpm
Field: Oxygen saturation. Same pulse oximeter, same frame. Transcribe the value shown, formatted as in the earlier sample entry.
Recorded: **100** %
